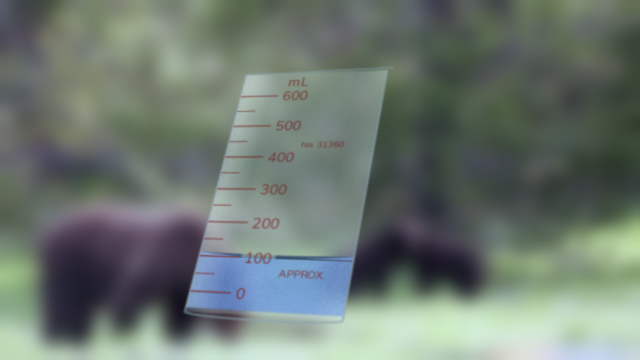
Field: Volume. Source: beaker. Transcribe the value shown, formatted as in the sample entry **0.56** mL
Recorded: **100** mL
